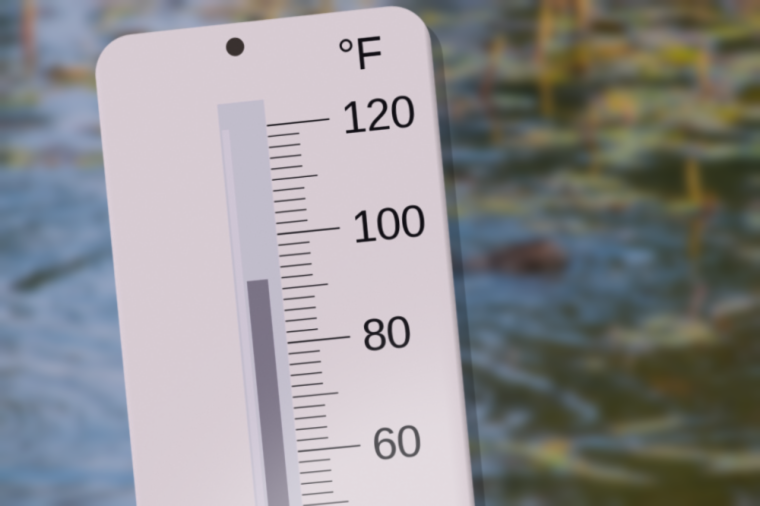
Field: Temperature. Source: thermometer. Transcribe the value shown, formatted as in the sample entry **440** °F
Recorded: **92** °F
